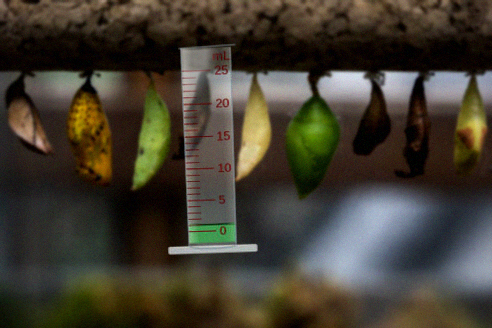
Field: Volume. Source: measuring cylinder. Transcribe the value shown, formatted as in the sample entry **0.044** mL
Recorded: **1** mL
